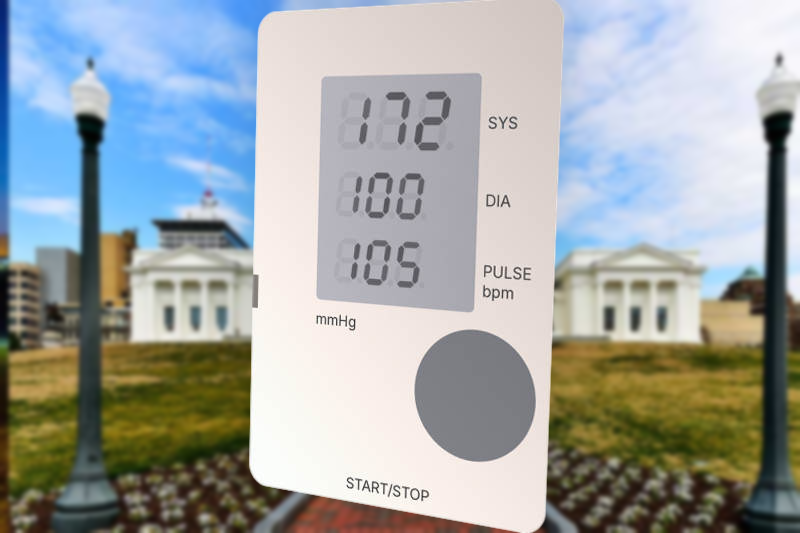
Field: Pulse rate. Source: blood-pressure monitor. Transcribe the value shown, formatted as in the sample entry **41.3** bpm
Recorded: **105** bpm
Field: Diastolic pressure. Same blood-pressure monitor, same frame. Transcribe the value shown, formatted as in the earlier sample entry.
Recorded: **100** mmHg
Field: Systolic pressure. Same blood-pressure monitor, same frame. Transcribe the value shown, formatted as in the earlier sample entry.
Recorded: **172** mmHg
